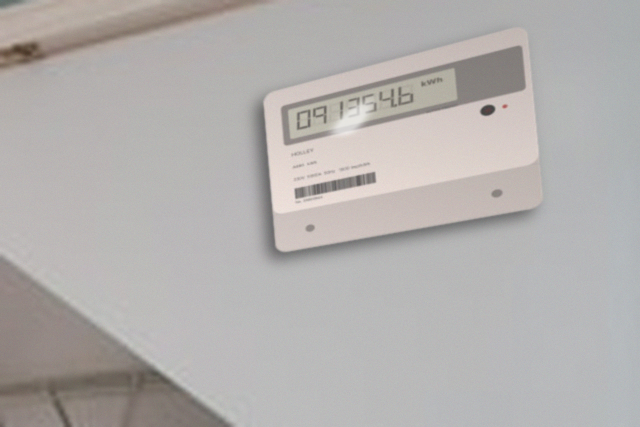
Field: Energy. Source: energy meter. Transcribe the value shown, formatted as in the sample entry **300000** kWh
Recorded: **91354.6** kWh
